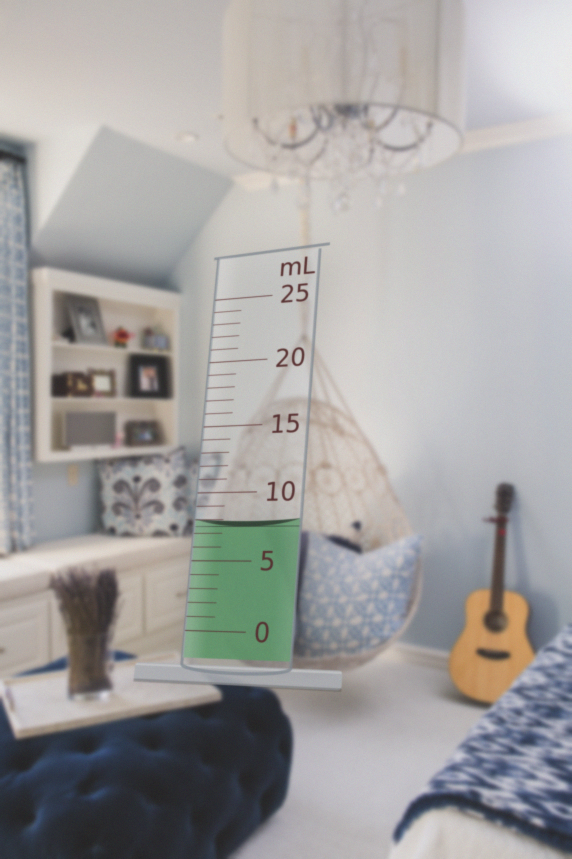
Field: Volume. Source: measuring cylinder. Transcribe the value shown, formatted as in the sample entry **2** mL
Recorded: **7.5** mL
